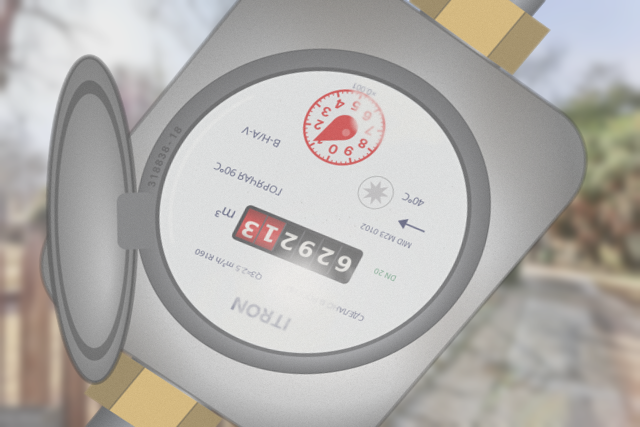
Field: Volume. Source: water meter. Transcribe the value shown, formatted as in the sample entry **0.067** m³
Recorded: **6292.131** m³
